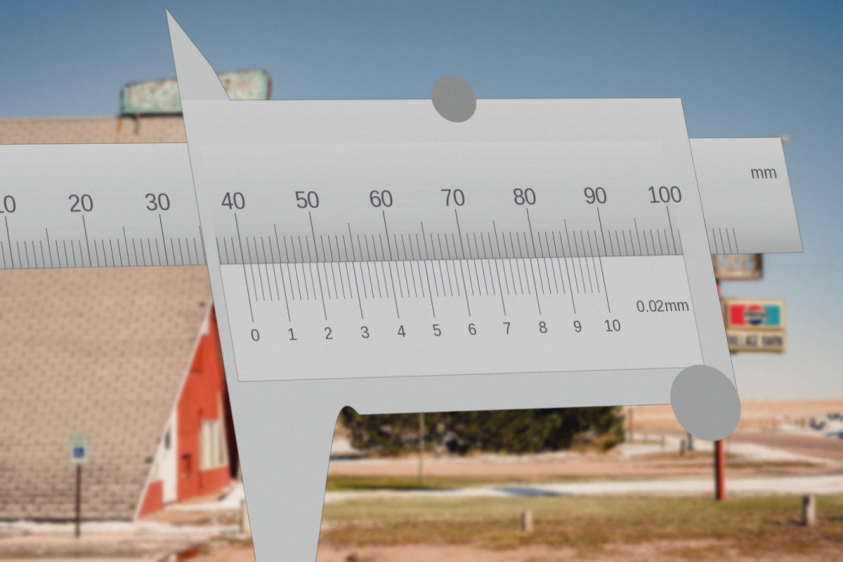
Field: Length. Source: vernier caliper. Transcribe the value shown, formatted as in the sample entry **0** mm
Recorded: **40.0** mm
